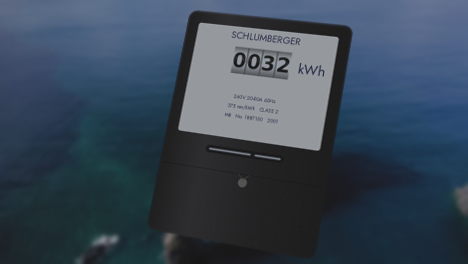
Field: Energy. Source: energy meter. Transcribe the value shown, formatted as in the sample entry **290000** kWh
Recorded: **32** kWh
